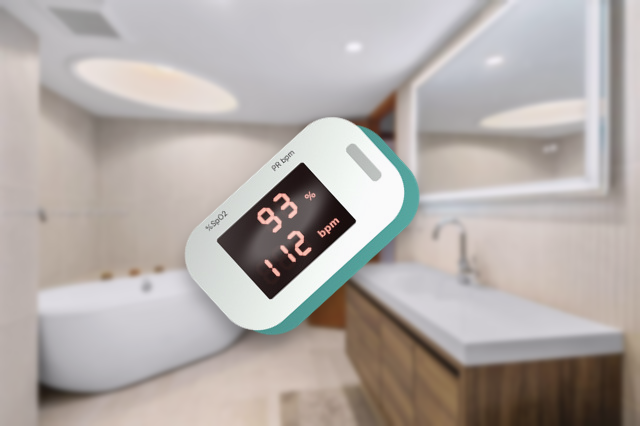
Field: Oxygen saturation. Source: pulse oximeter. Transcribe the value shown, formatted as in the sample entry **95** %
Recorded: **93** %
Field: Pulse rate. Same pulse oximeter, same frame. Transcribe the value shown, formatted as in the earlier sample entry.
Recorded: **112** bpm
